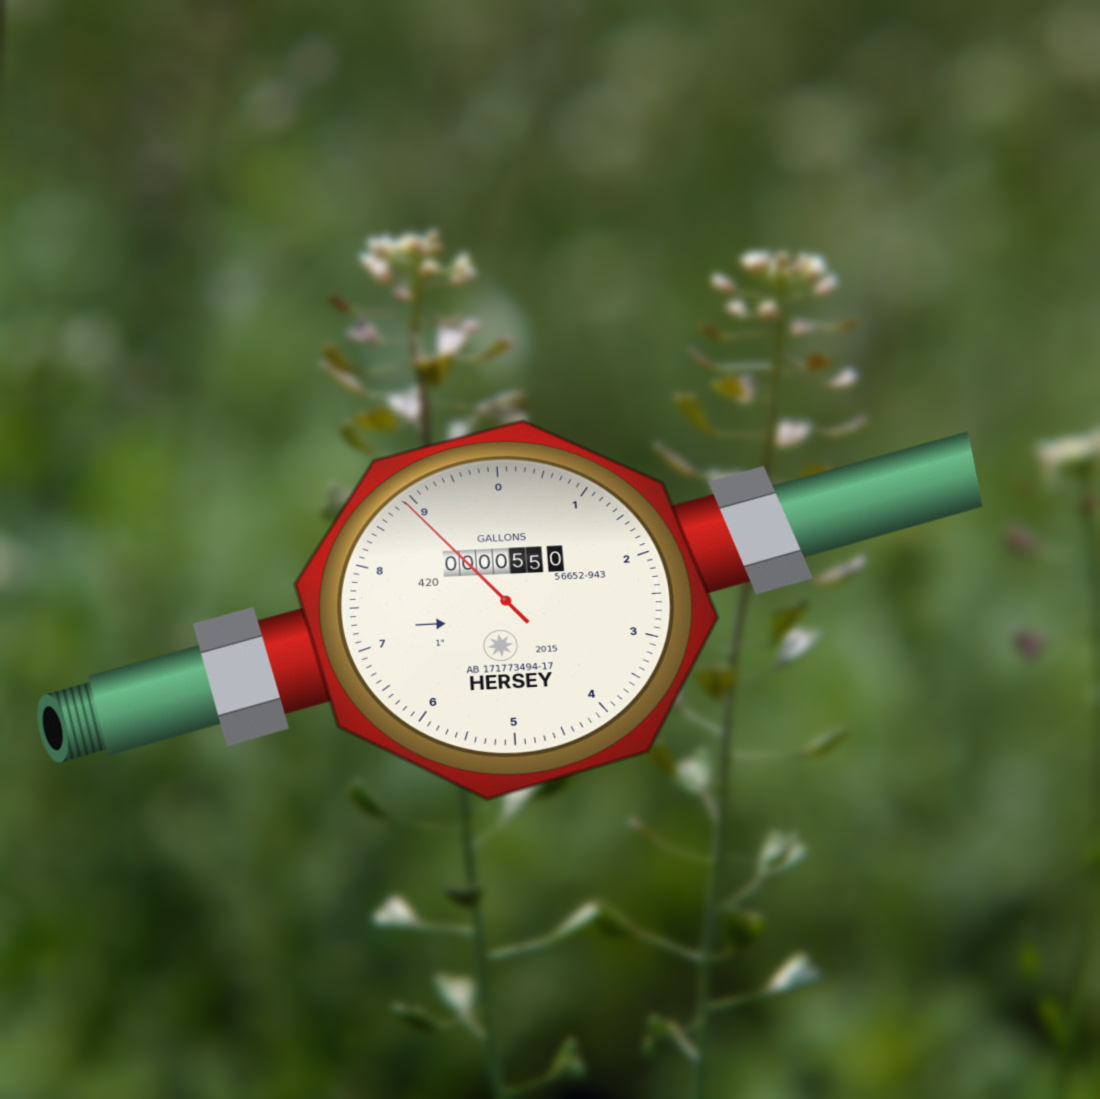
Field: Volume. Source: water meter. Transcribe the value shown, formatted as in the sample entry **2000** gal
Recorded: **548.9** gal
